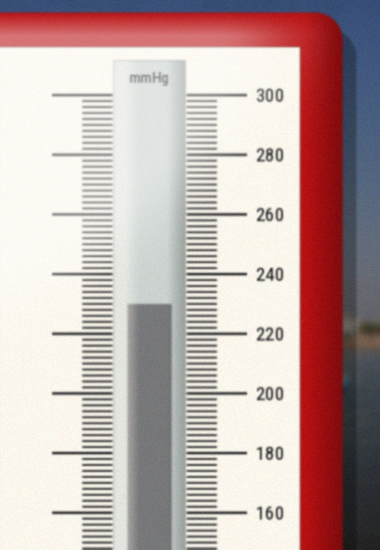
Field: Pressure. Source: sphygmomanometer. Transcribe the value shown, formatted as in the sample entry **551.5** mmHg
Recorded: **230** mmHg
